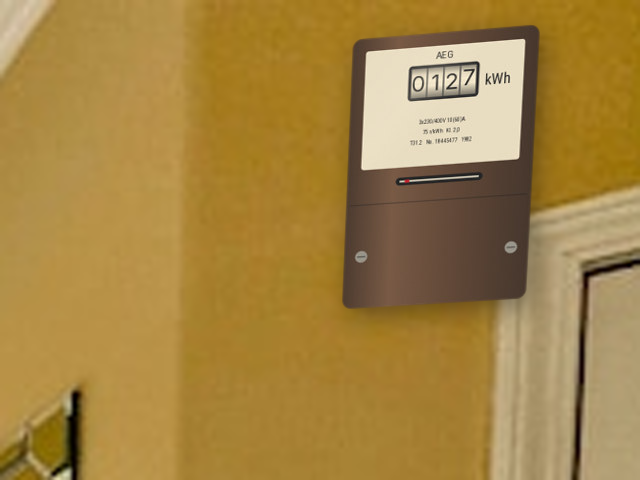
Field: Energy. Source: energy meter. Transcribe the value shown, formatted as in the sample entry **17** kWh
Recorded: **127** kWh
